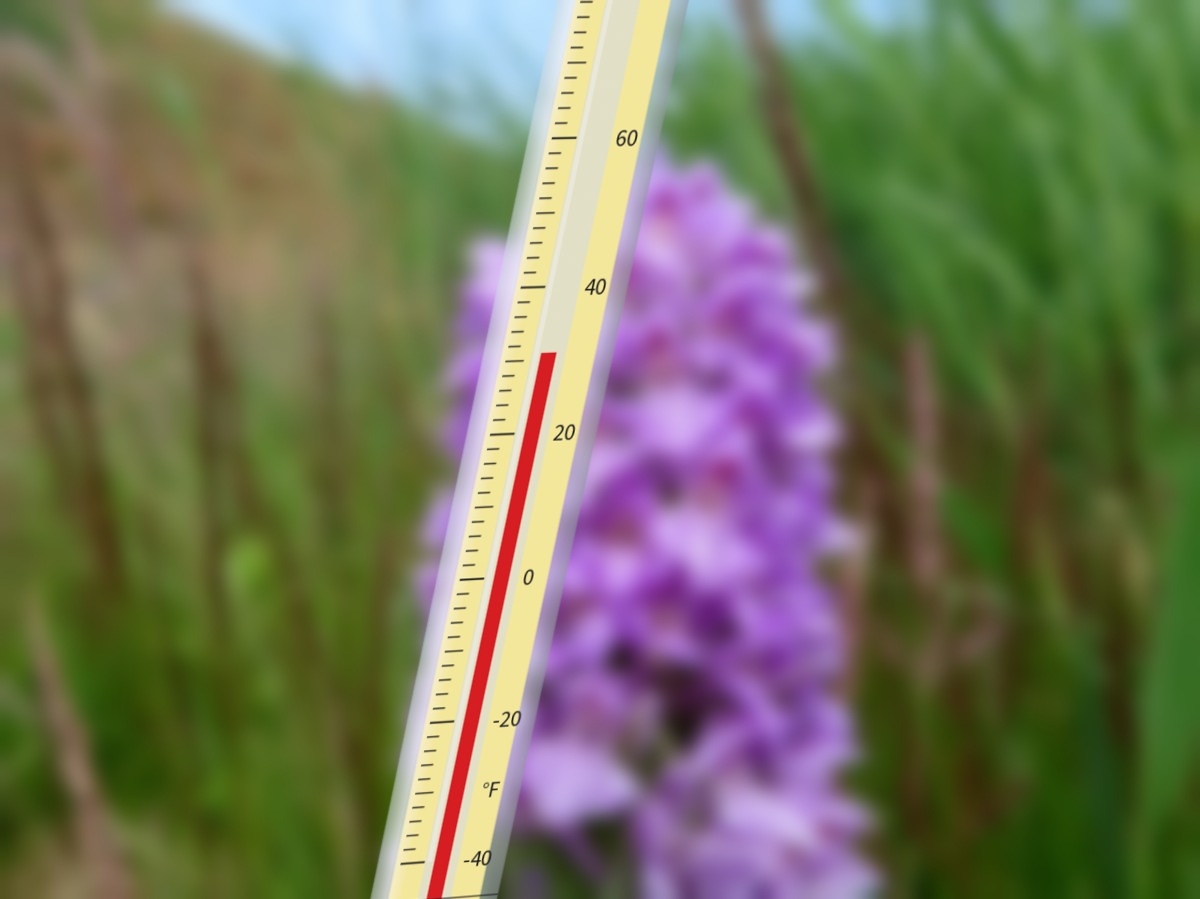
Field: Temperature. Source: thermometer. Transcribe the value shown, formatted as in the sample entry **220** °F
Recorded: **31** °F
